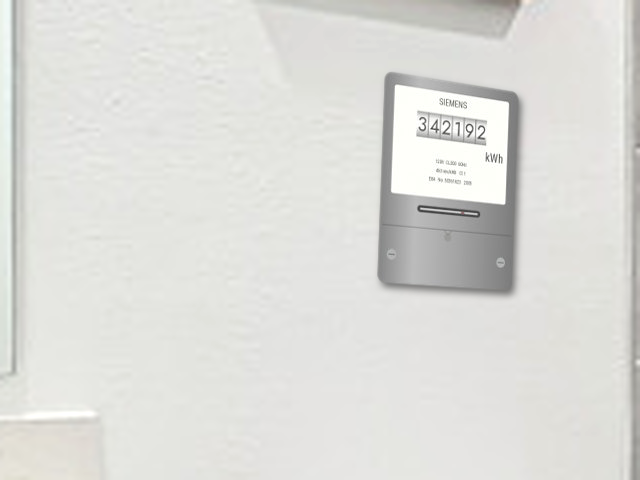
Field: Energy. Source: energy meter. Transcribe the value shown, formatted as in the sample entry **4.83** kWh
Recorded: **342192** kWh
